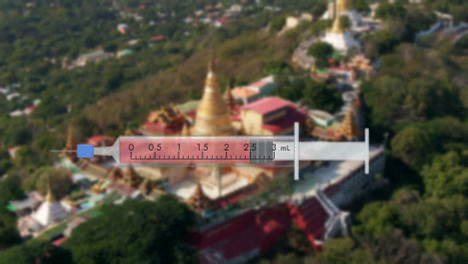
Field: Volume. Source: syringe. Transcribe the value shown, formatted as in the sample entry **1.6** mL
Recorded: **2.5** mL
